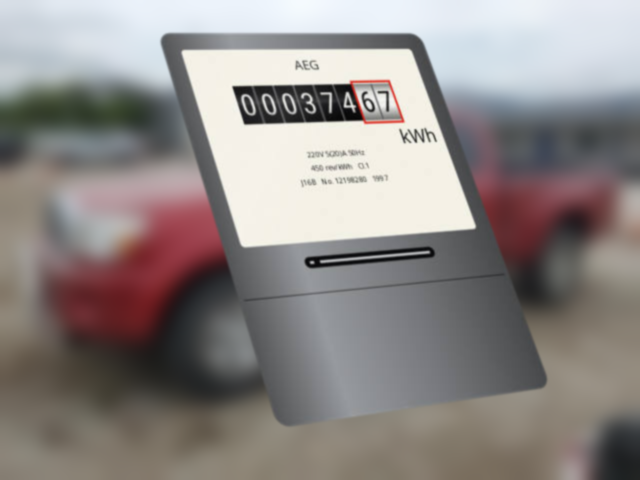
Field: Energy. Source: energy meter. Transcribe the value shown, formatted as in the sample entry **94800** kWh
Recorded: **374.67** kWh
